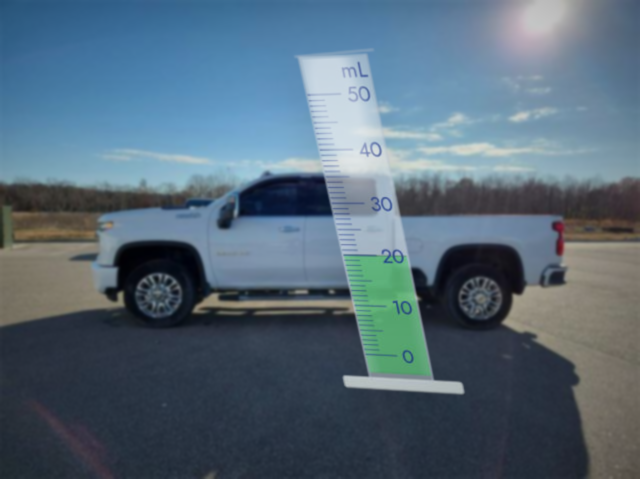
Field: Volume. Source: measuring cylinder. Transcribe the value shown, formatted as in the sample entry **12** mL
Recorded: **20** mL
